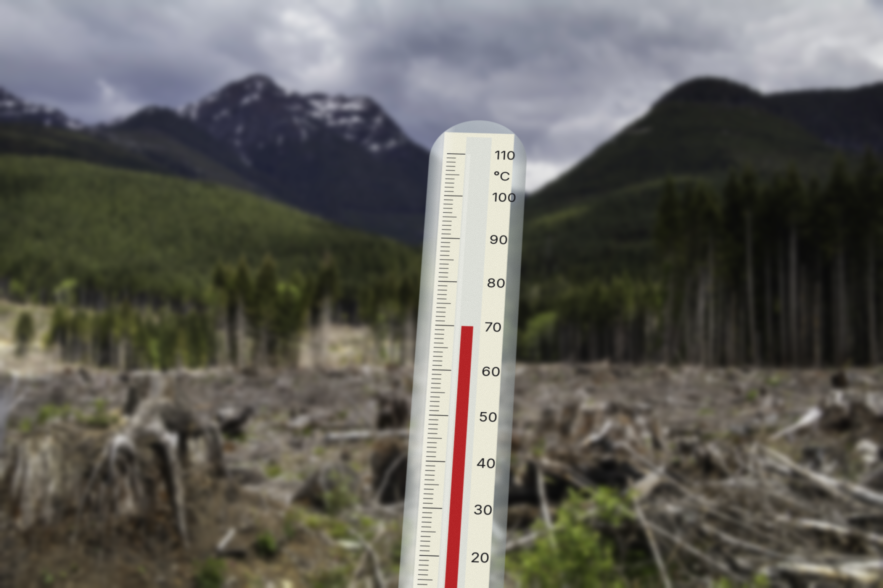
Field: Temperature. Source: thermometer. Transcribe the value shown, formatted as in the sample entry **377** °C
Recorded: **70** °C
